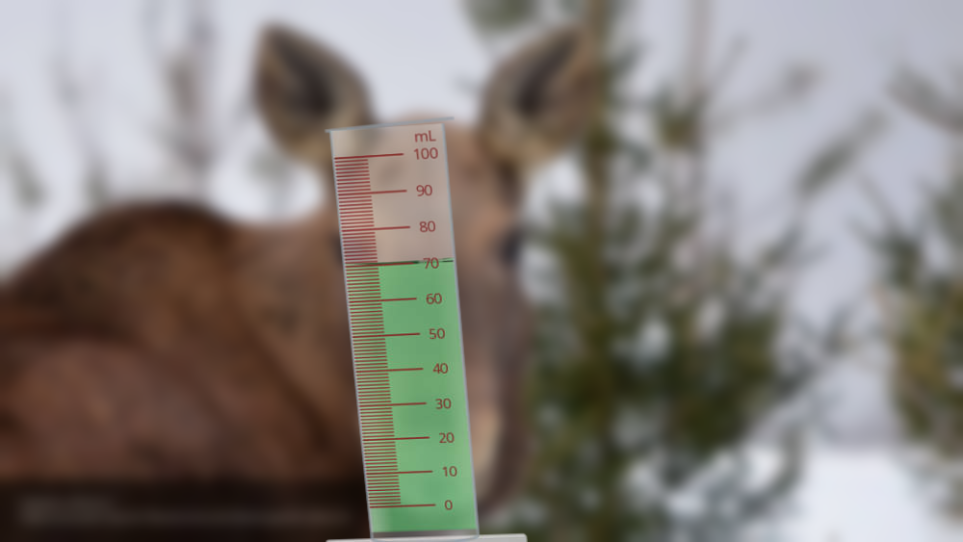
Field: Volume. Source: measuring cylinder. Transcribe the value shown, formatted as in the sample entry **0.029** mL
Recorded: **70** mL
